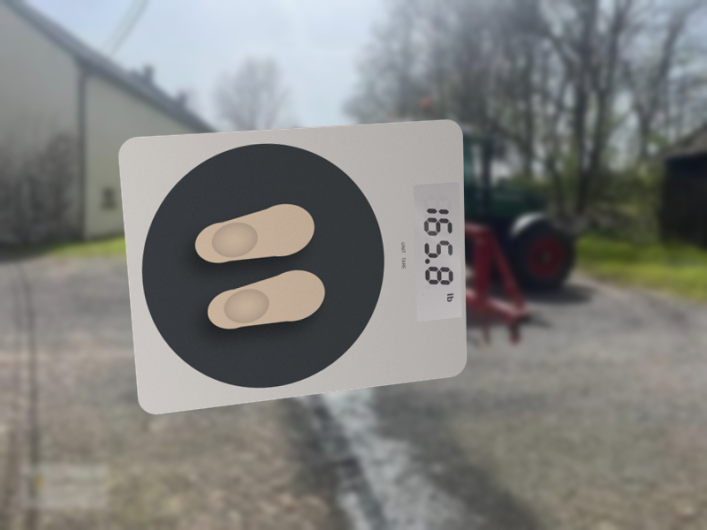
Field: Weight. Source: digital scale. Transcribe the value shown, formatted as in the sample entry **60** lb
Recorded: **165.8** lb
